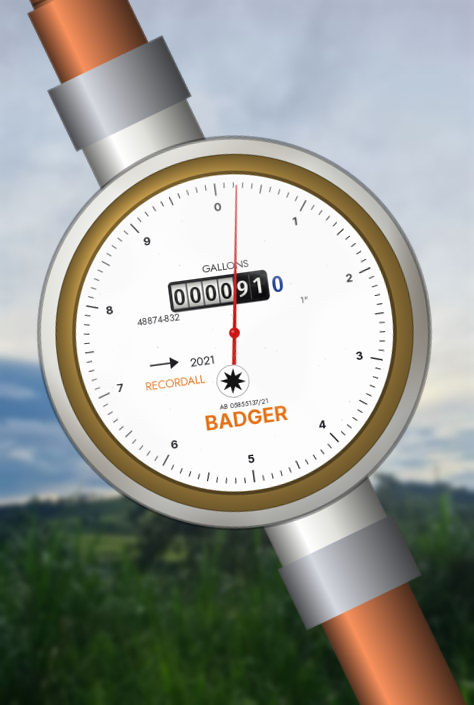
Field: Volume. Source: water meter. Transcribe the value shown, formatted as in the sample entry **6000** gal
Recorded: **910.2** gal
